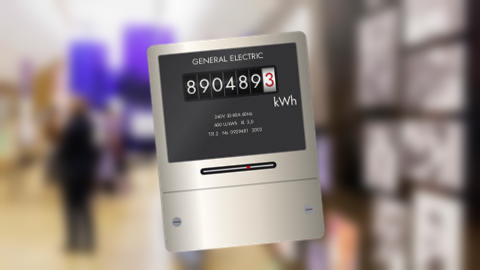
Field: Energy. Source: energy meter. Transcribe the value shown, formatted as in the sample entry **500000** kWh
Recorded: **890489.3** kWh
